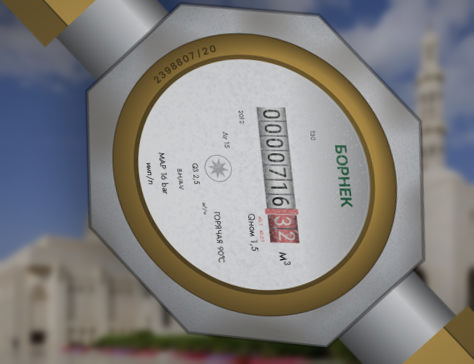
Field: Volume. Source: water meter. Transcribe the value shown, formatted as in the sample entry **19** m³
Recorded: **716.32** m³
